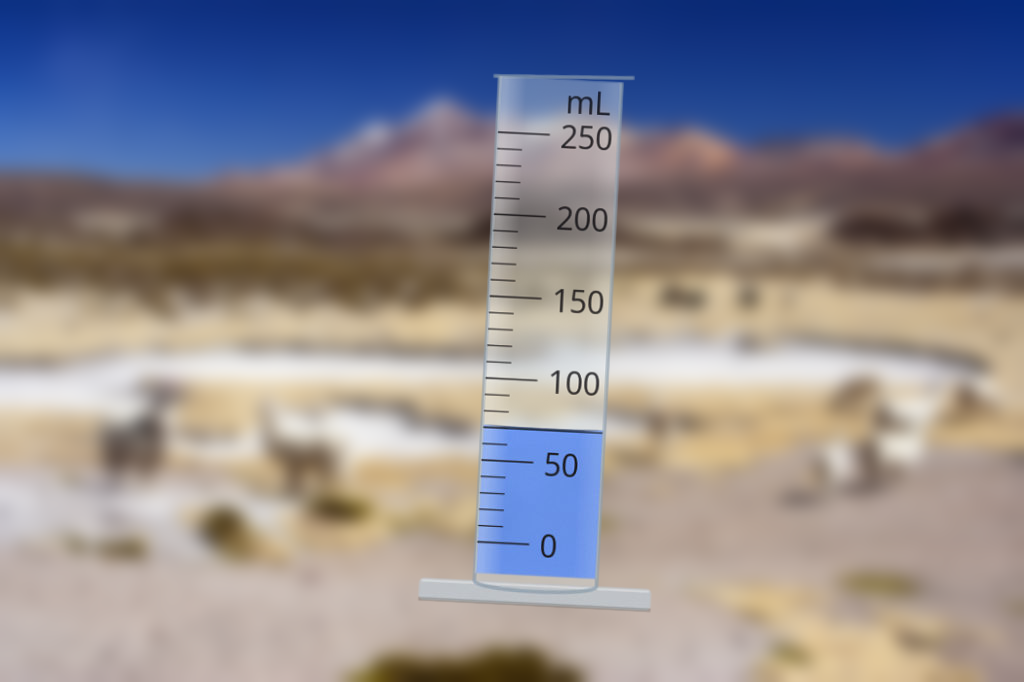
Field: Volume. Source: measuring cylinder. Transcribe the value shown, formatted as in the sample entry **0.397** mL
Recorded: **70** mL
